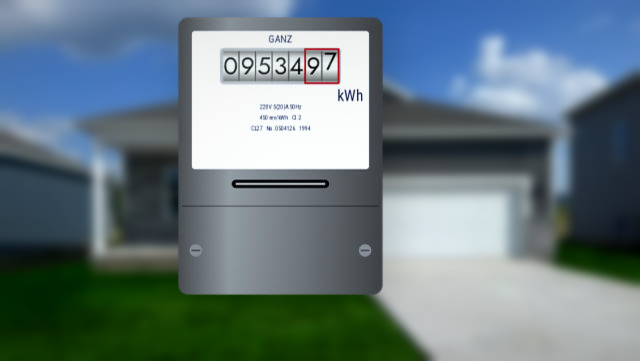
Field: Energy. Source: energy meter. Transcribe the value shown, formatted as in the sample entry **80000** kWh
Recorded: **9534.97** kWh
